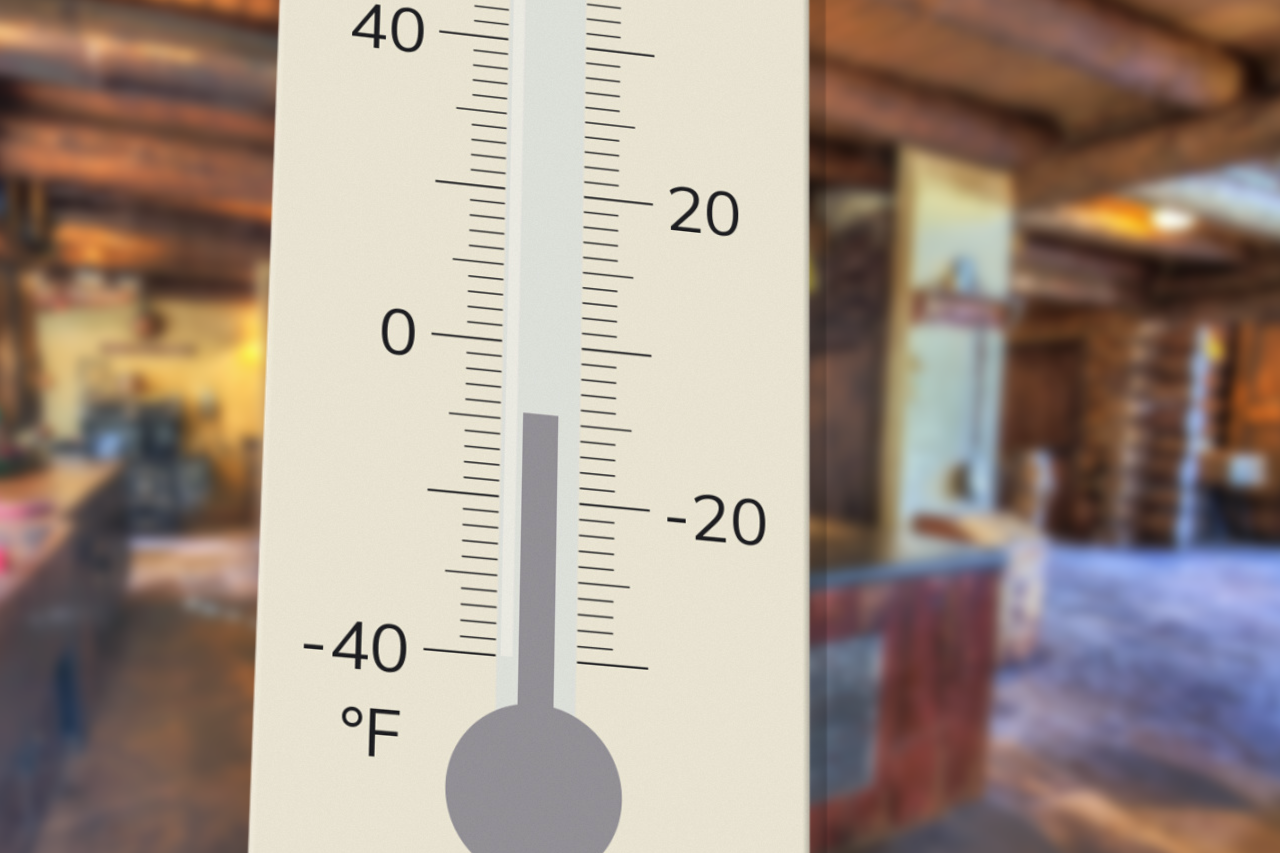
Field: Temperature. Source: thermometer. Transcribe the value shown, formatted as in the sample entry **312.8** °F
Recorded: **-9** °F
